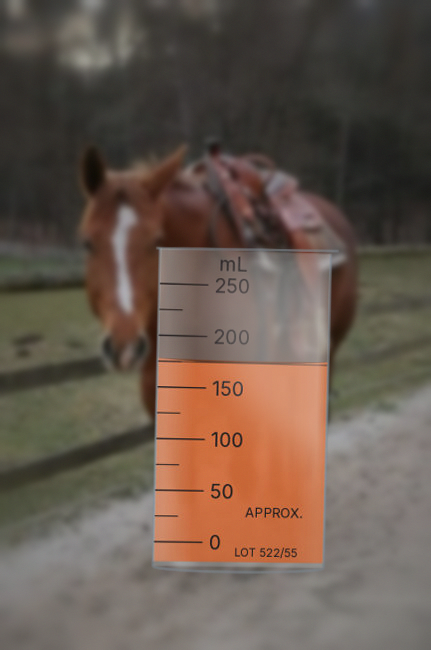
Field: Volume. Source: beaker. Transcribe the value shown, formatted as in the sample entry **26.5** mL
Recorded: **175** mL
